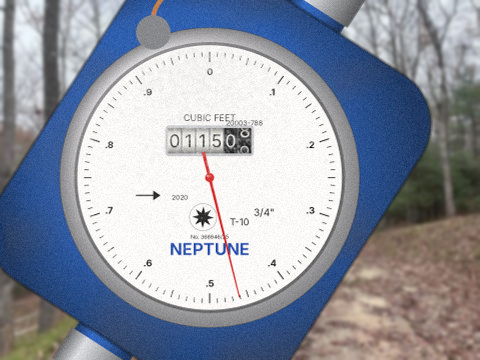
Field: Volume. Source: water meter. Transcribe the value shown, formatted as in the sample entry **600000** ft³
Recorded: **11508.46** ft³
